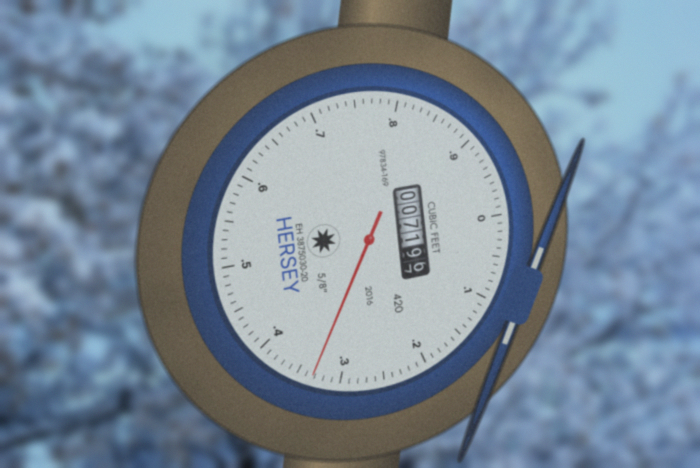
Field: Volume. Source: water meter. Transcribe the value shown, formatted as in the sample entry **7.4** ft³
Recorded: **7196.33** ft³
